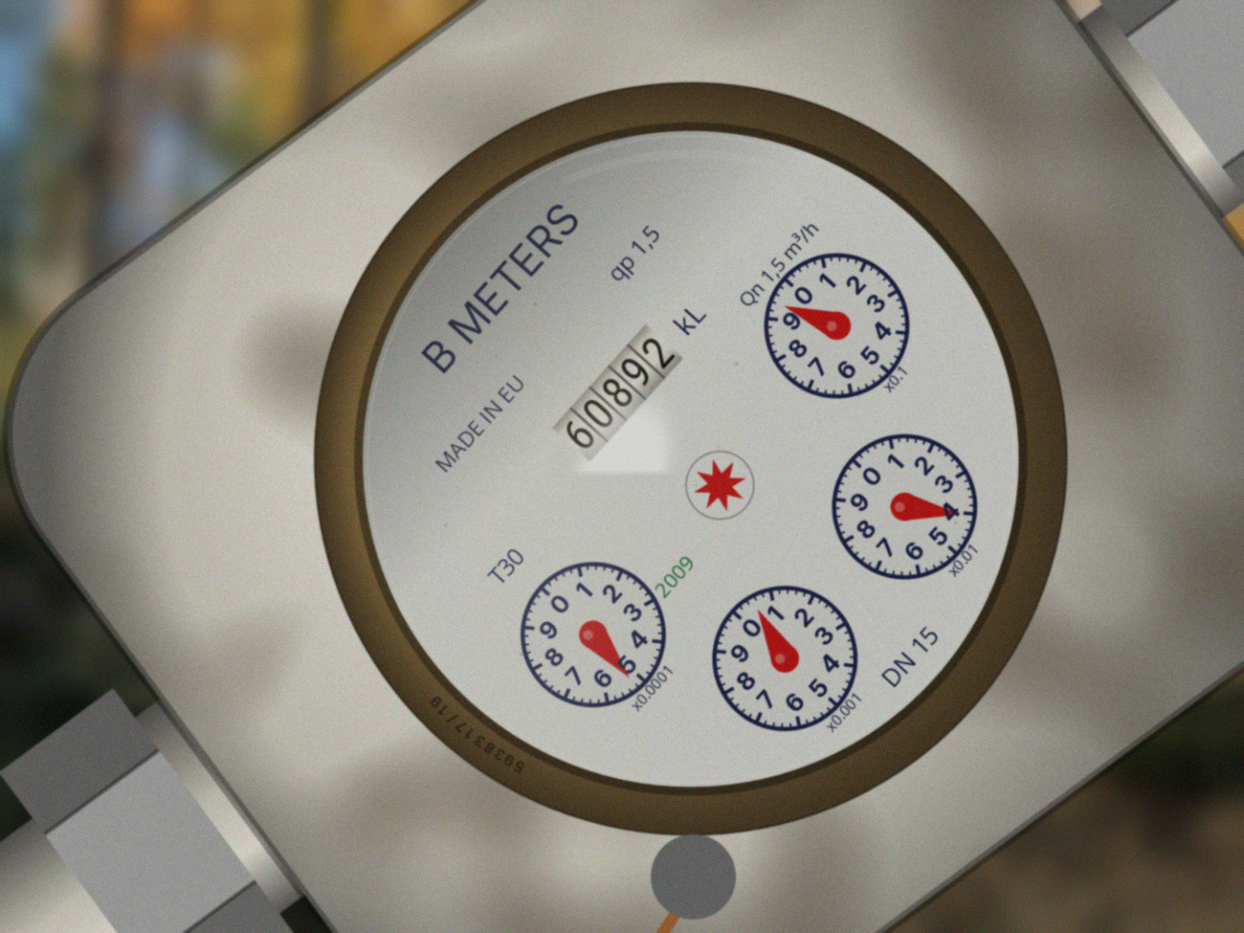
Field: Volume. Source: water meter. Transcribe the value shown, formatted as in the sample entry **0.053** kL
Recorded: **60891.9405** kL
